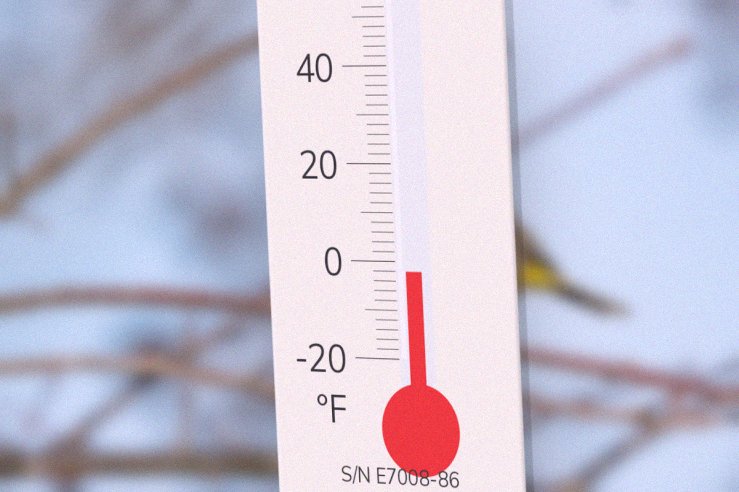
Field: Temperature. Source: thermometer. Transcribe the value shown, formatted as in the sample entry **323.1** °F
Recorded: **-2** °F
